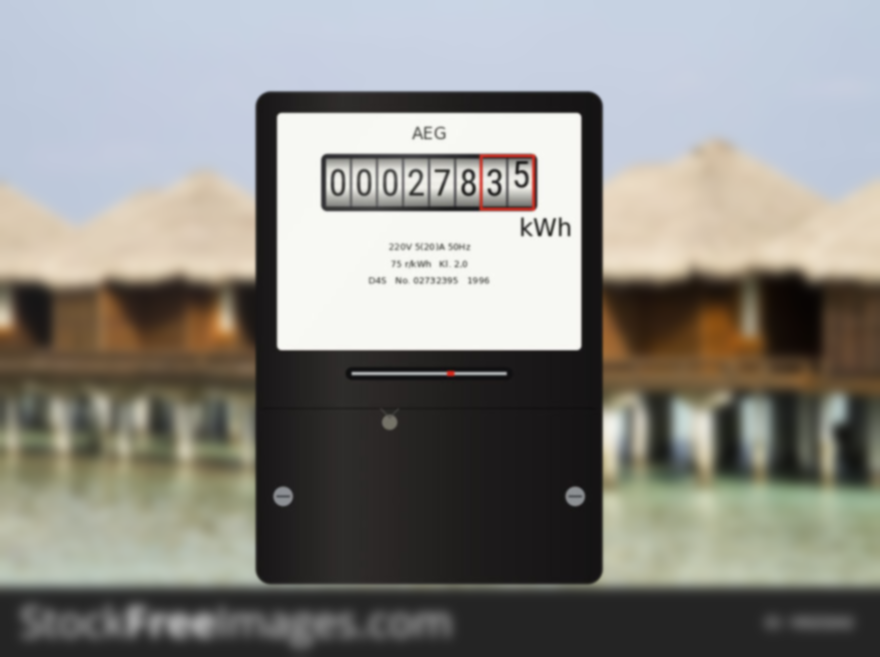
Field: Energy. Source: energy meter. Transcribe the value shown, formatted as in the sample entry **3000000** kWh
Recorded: **278.35** kWh
